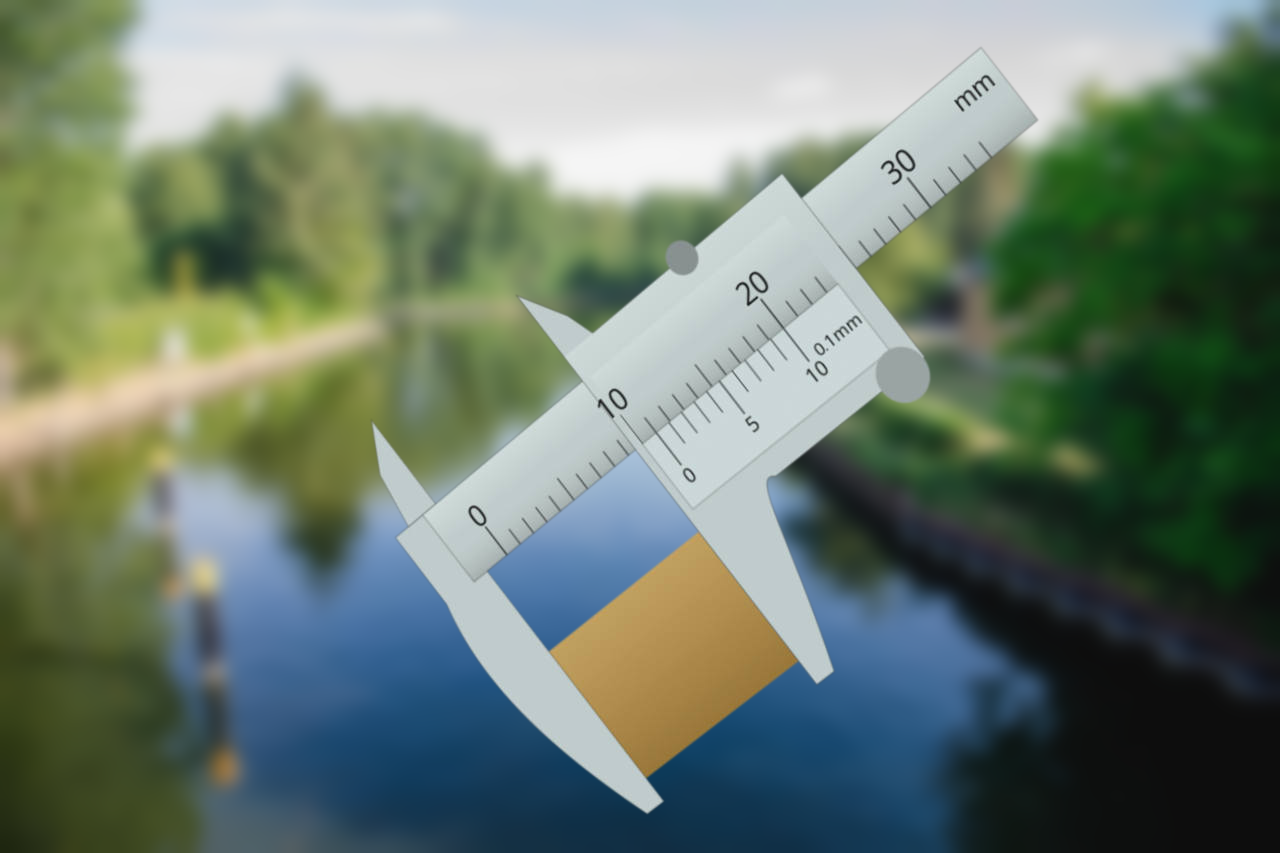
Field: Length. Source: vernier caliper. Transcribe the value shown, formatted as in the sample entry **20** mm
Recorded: **11.0** mm
